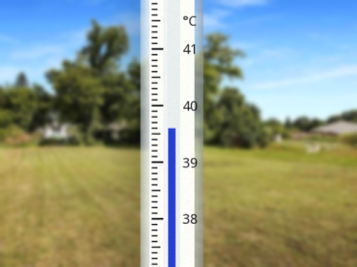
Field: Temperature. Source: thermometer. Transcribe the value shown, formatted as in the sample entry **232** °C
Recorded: **39.6** °C
